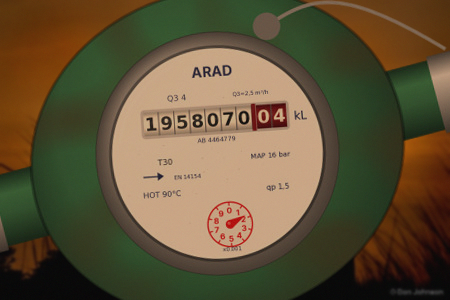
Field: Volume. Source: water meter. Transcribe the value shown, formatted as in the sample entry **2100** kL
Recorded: **1958070.041** kL
